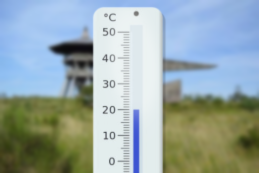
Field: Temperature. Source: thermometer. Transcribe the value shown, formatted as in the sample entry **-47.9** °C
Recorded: **20** °C
